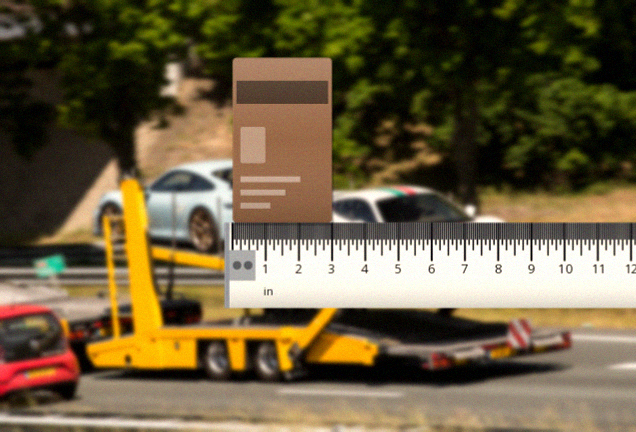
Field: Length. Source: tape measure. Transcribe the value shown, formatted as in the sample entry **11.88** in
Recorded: **3** in
